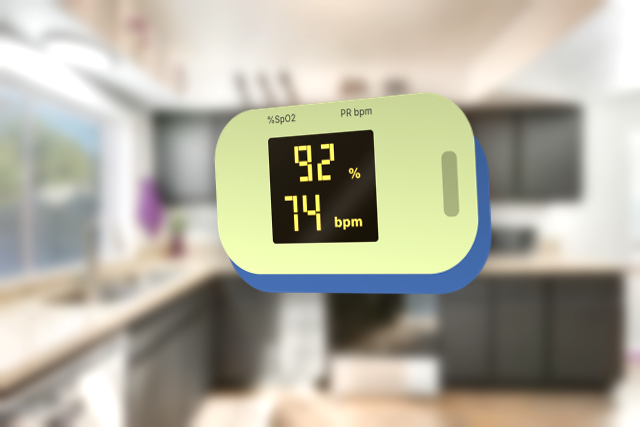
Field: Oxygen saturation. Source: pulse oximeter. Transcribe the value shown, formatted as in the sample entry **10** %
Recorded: **92** %
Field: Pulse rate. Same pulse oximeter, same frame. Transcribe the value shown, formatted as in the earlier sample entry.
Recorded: **74** bpm
